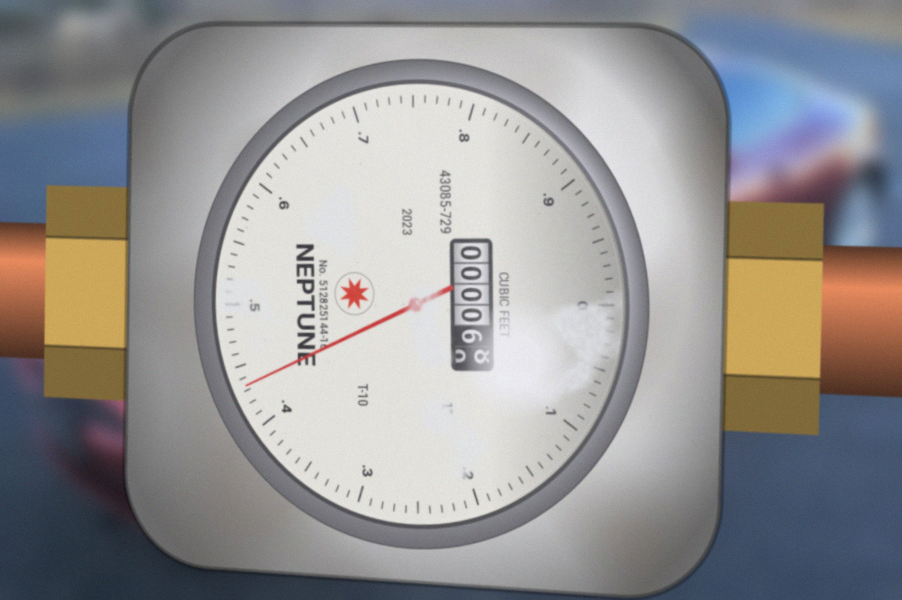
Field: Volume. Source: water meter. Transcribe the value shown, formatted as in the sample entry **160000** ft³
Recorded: **68.43** ft³
